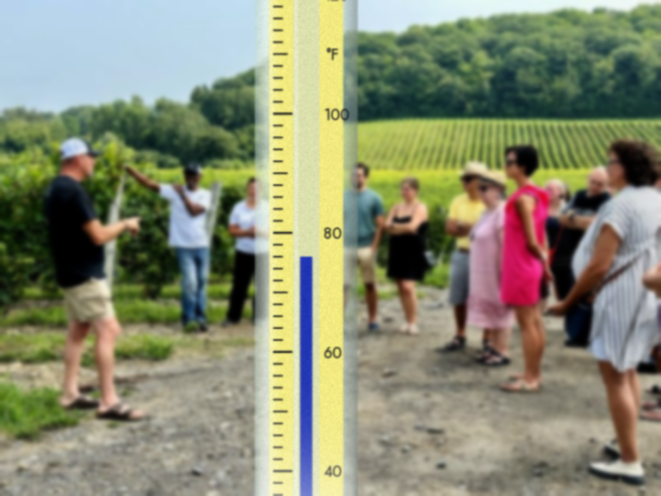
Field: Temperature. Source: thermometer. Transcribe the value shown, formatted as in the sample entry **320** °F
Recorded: **76** °F
